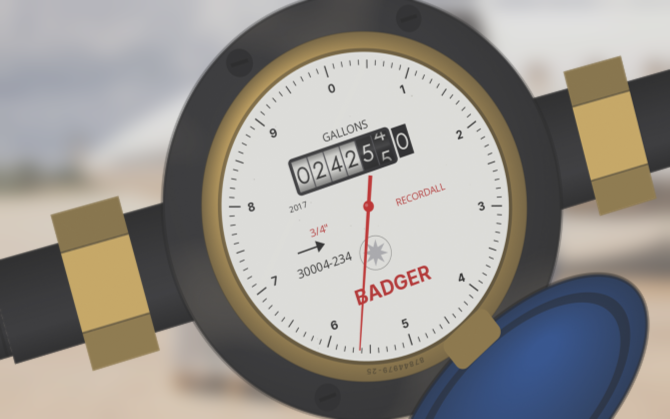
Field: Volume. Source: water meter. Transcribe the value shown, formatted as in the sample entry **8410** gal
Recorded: **242545.6** gal
